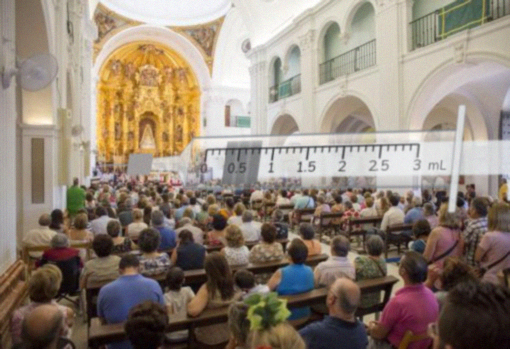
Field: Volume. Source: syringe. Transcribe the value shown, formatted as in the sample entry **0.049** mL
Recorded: **0.3** mL
